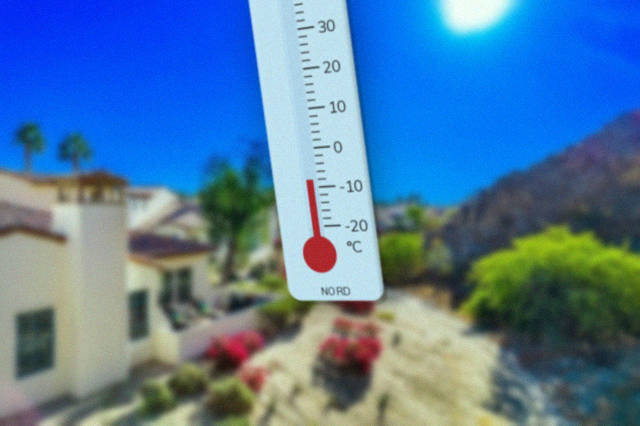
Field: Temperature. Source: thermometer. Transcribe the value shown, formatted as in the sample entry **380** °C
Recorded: **-8** °C
